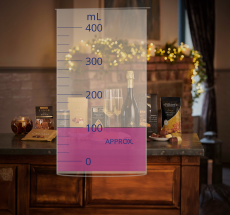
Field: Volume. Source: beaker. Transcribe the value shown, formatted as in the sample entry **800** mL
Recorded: **100** mL
